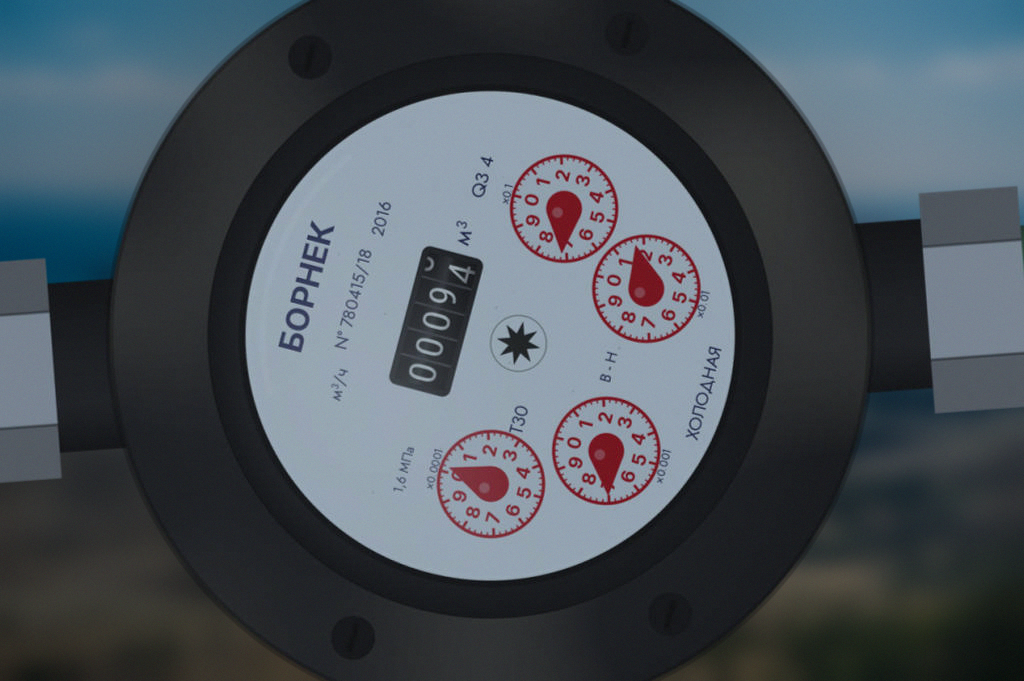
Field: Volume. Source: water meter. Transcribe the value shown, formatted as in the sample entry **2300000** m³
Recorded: **93.7170** m³
